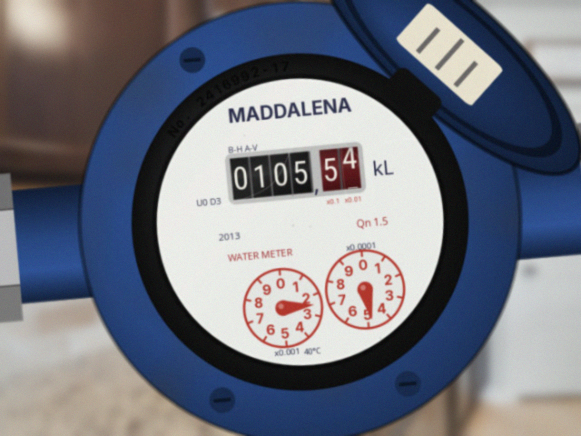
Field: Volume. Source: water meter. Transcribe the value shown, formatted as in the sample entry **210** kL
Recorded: **105.5424** kL
